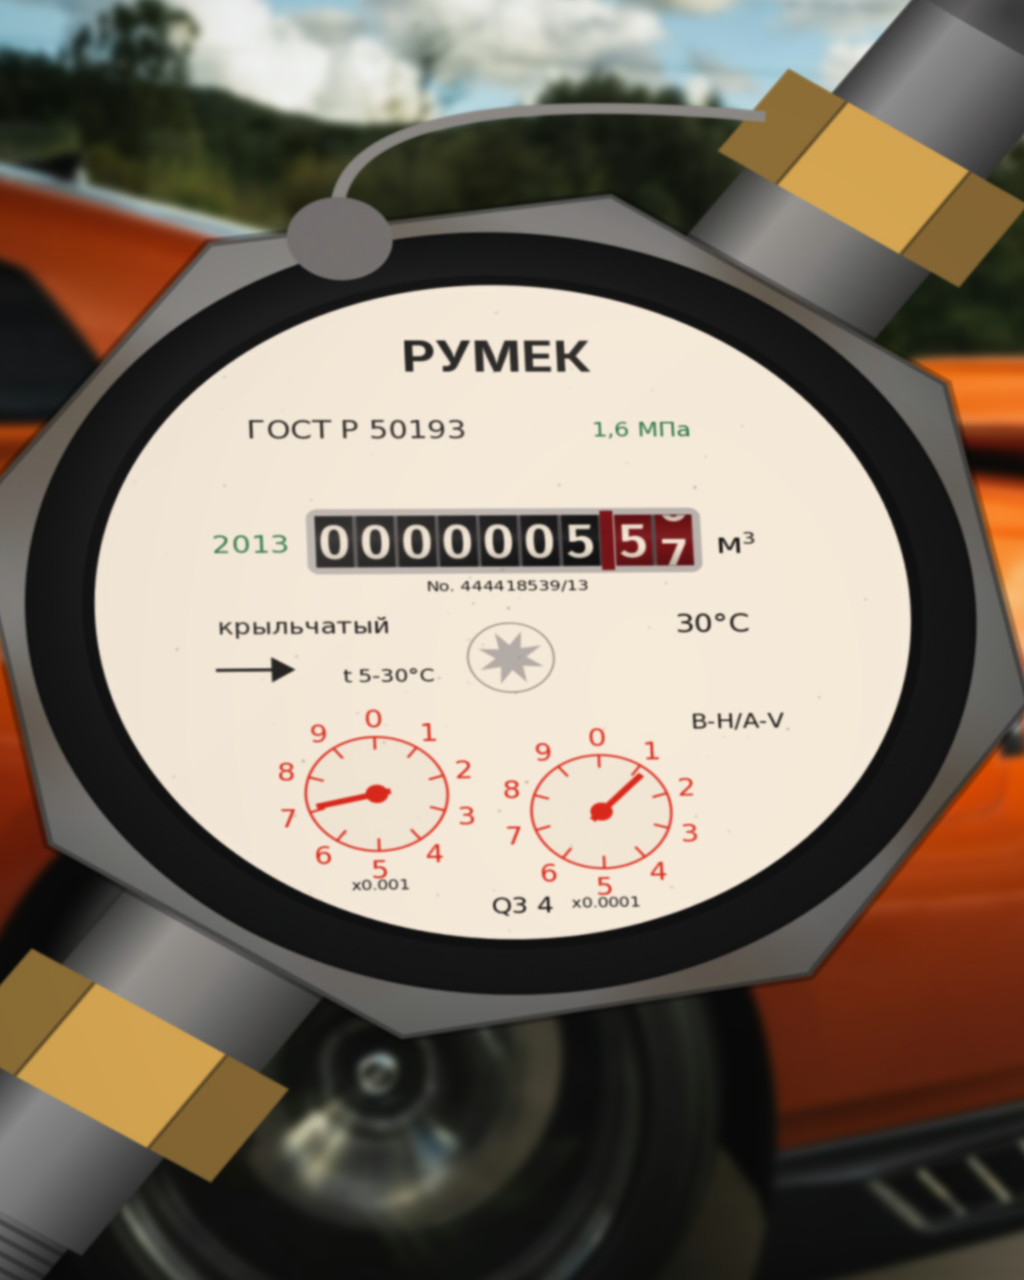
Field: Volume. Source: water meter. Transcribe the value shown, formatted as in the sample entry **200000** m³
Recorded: **5.5671** m³
